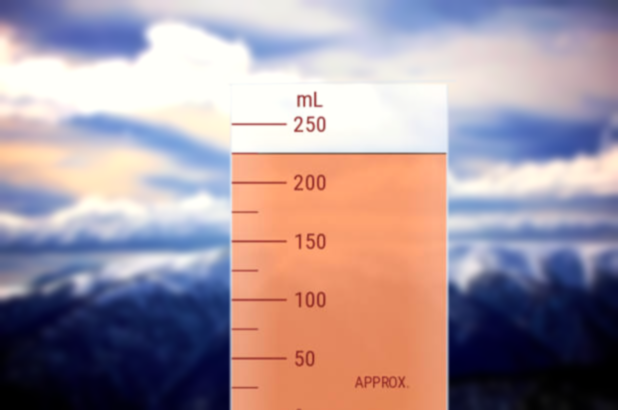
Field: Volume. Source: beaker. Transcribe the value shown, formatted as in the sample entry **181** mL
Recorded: **225** mL
